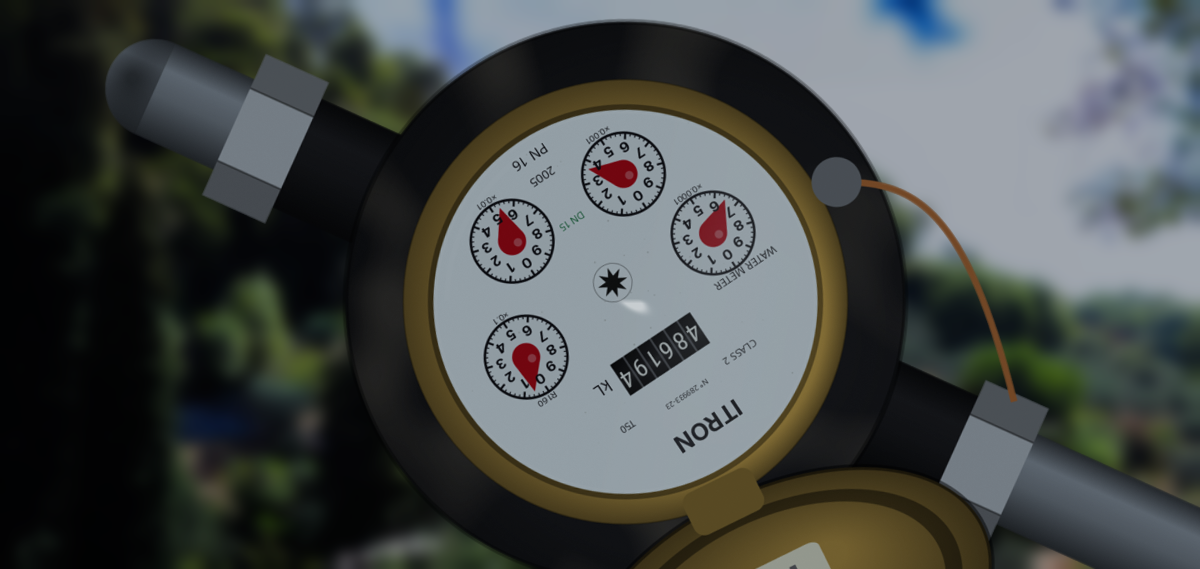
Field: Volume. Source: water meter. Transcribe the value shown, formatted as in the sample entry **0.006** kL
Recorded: **486194.0536** kL
